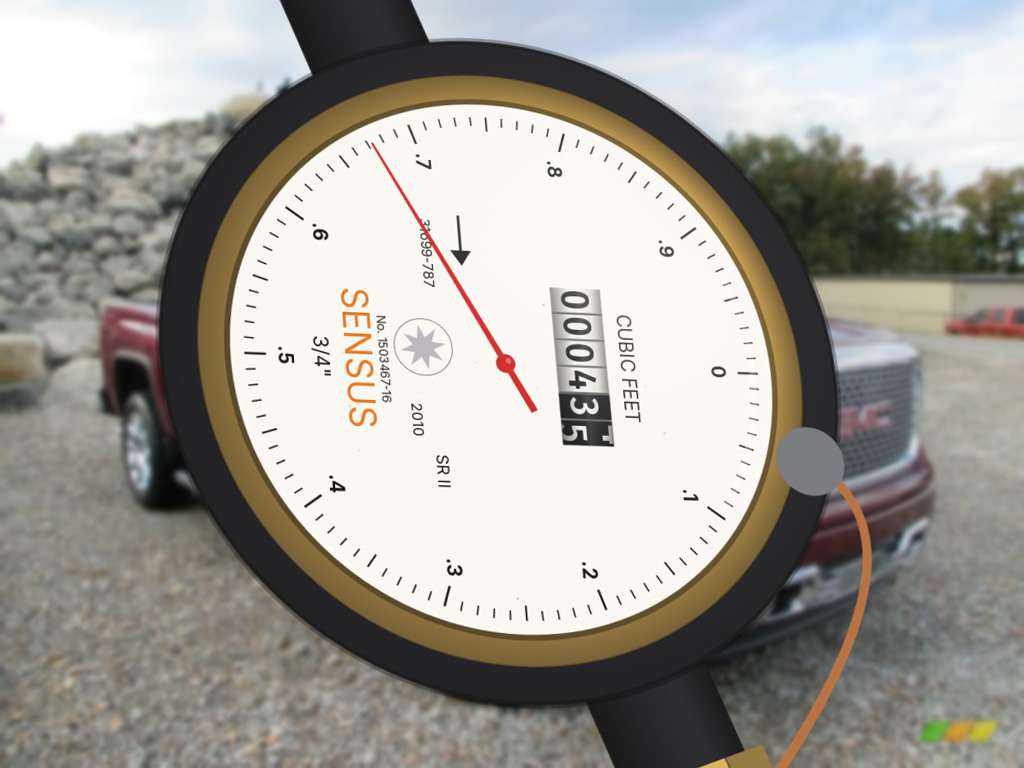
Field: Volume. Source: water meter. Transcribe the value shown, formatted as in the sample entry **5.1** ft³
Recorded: **434.67** ft³
